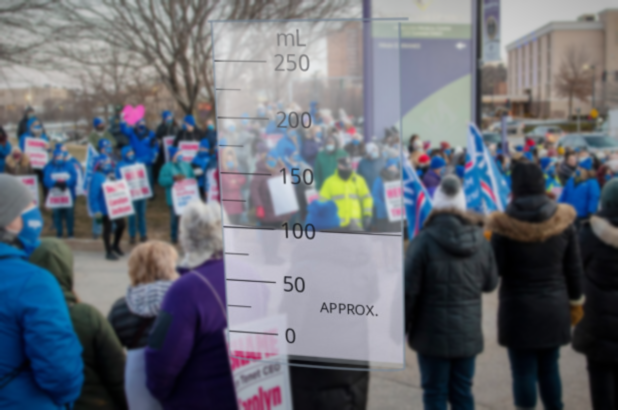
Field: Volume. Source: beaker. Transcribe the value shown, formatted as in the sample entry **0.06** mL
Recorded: **100** mL
